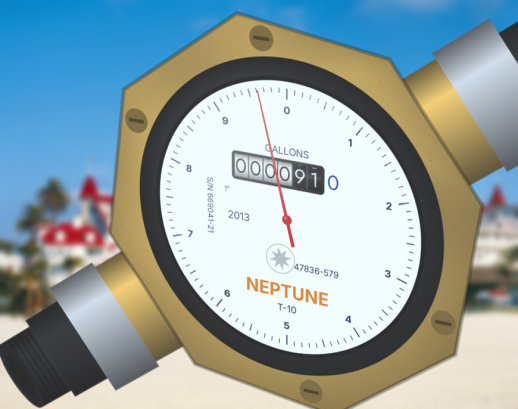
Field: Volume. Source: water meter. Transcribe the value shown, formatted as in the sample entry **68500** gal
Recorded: **909.6** gal
